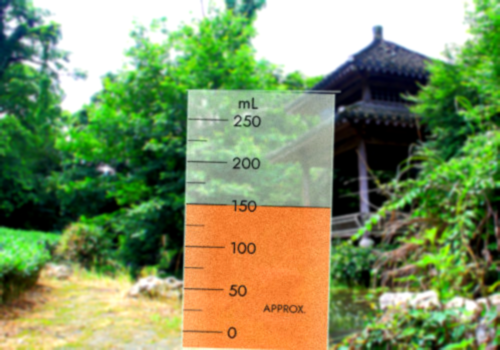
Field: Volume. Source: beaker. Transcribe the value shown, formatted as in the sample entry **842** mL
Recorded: **150** mL
